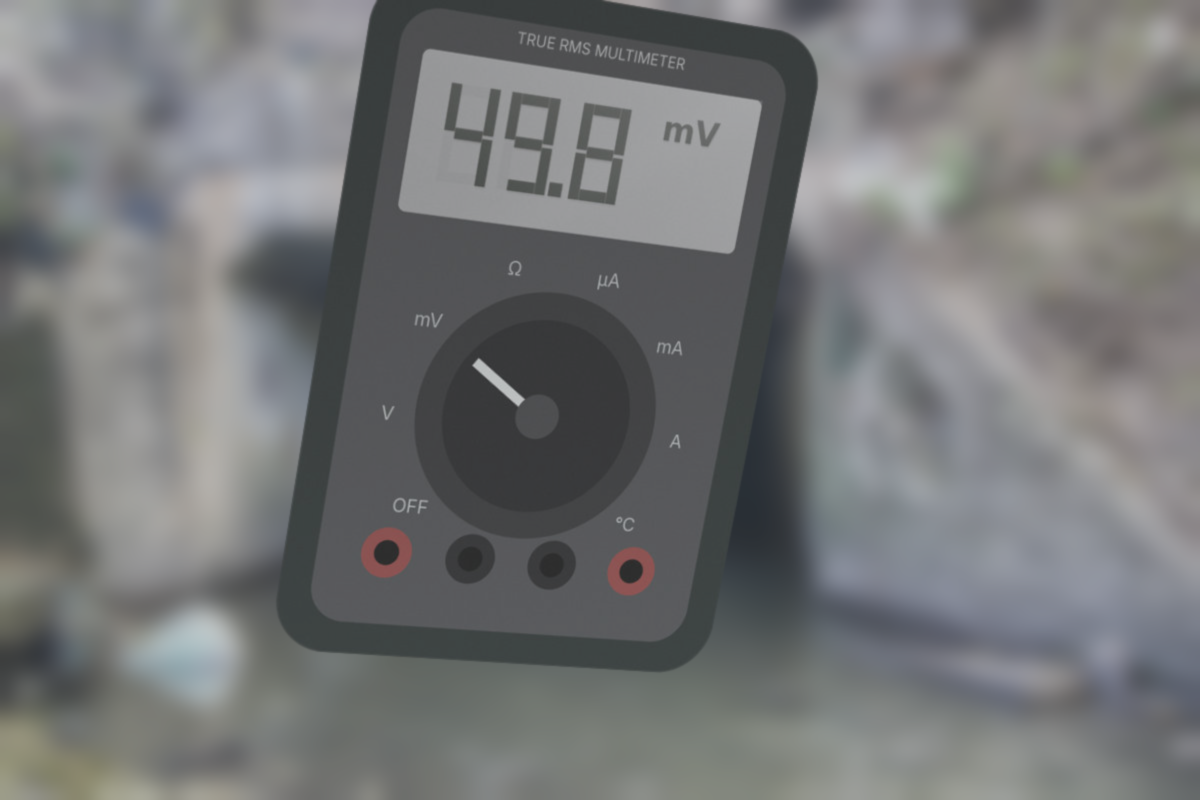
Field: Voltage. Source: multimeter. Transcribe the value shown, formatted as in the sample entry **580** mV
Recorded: **49.8** mV
